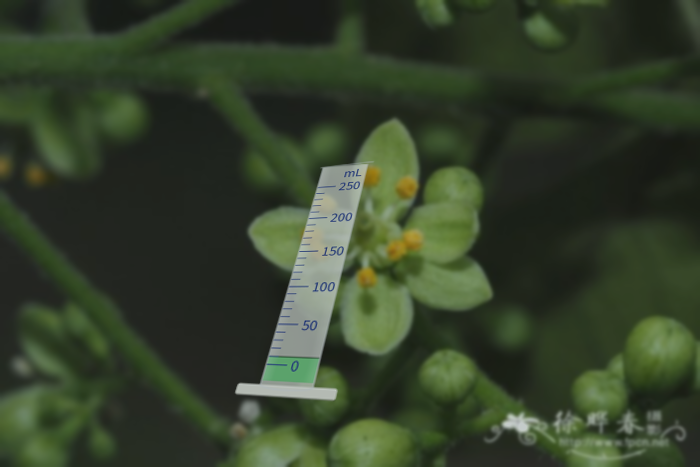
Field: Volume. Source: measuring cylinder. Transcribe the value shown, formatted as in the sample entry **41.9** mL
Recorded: **10** mL
